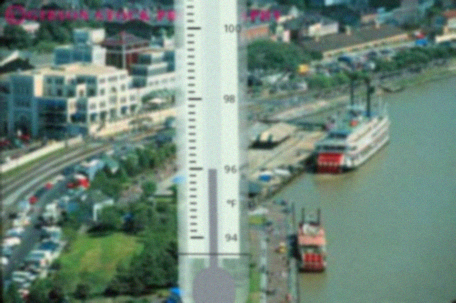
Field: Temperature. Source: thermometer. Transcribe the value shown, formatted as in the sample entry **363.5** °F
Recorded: **96** °F
